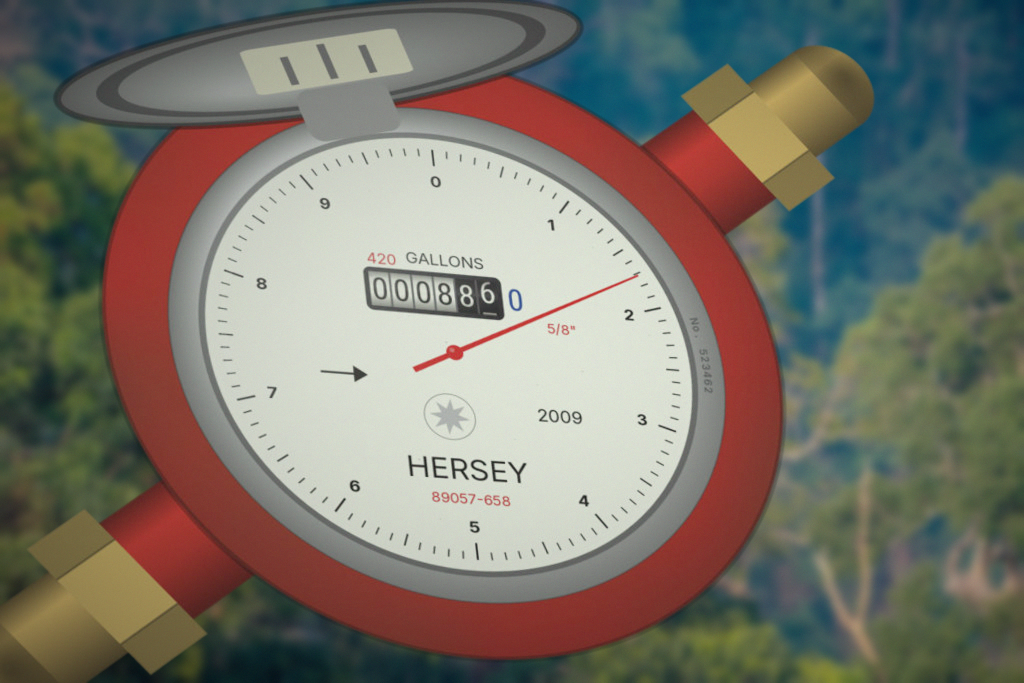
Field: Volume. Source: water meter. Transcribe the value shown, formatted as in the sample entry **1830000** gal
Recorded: **8861.7** gal
